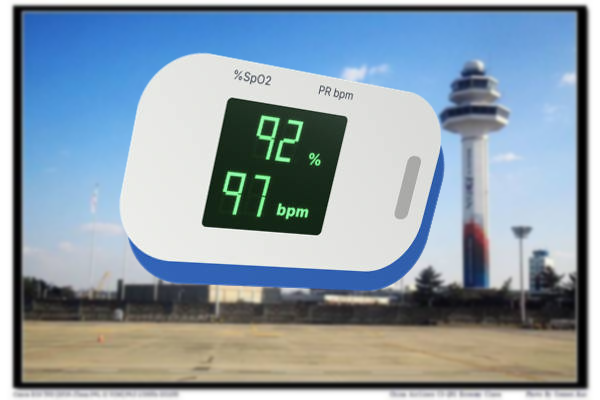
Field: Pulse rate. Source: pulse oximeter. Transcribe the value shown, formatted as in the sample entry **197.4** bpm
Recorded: **97** bpm
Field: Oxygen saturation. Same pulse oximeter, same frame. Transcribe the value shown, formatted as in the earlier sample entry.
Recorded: **92** %
